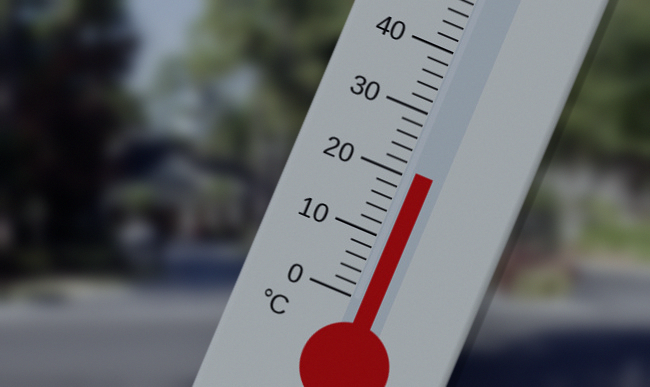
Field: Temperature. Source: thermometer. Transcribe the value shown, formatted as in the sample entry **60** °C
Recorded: **21** °C
